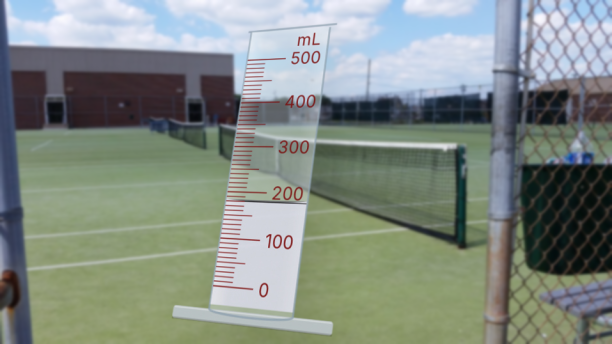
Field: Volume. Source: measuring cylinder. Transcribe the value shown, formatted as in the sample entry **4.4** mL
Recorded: **180** mL
